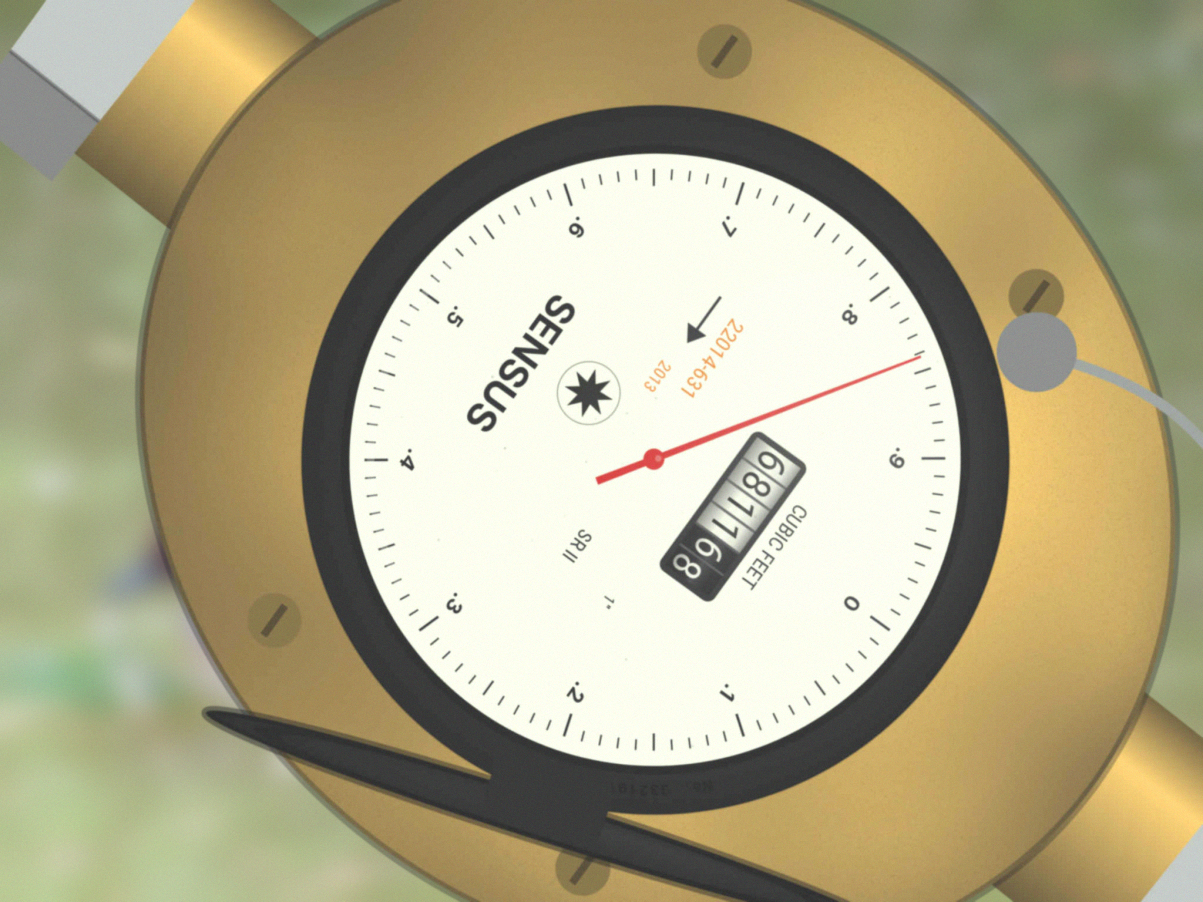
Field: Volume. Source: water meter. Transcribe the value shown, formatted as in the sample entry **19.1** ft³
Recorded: **681167.84** ft³
